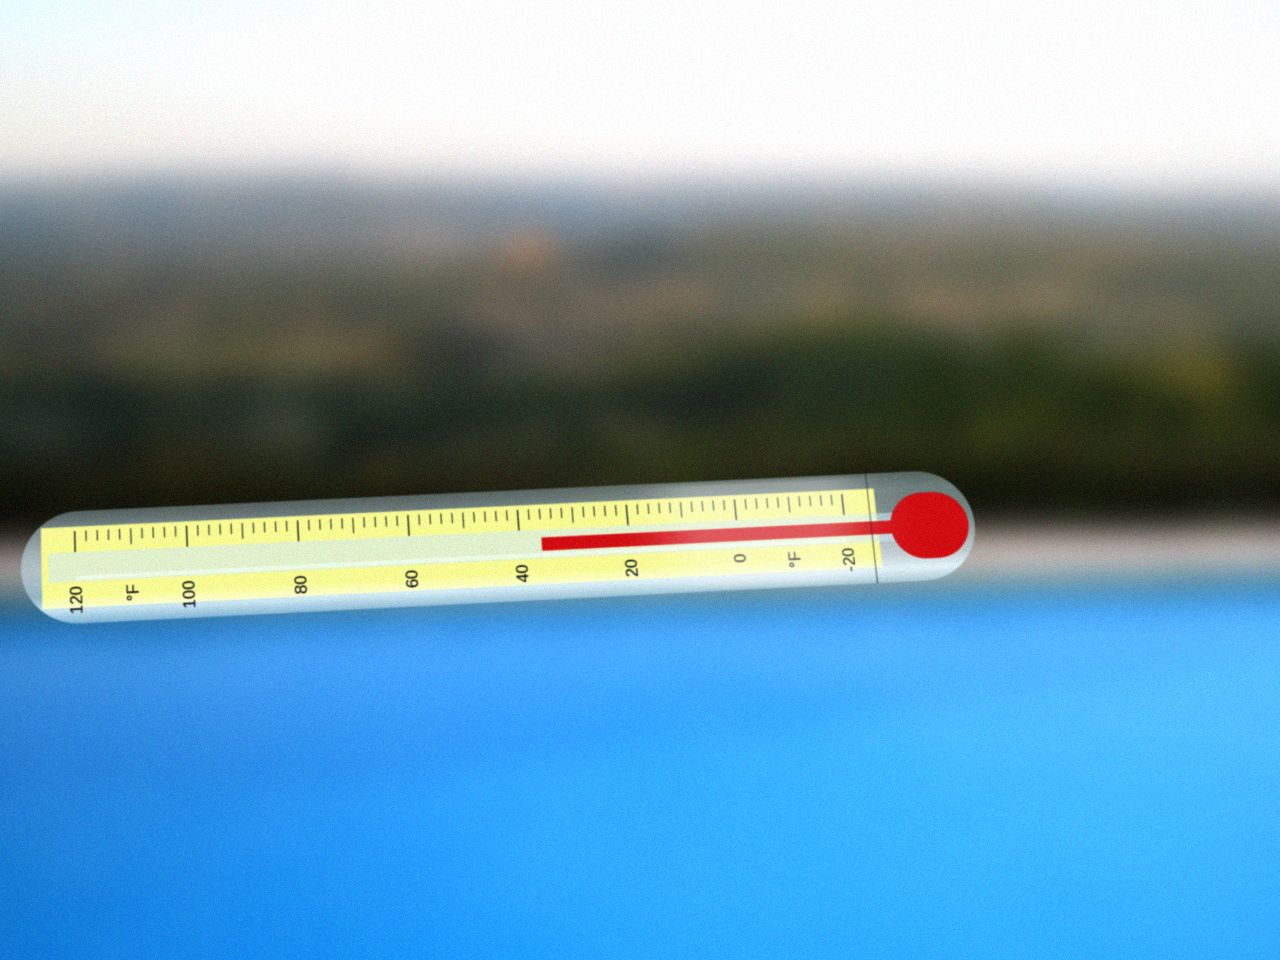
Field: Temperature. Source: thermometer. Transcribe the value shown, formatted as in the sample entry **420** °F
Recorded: **36** °F
